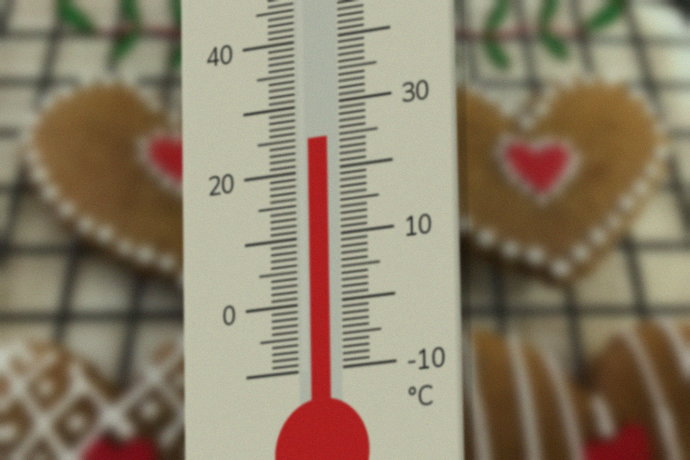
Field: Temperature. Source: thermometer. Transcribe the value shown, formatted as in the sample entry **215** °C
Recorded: **25** °C
